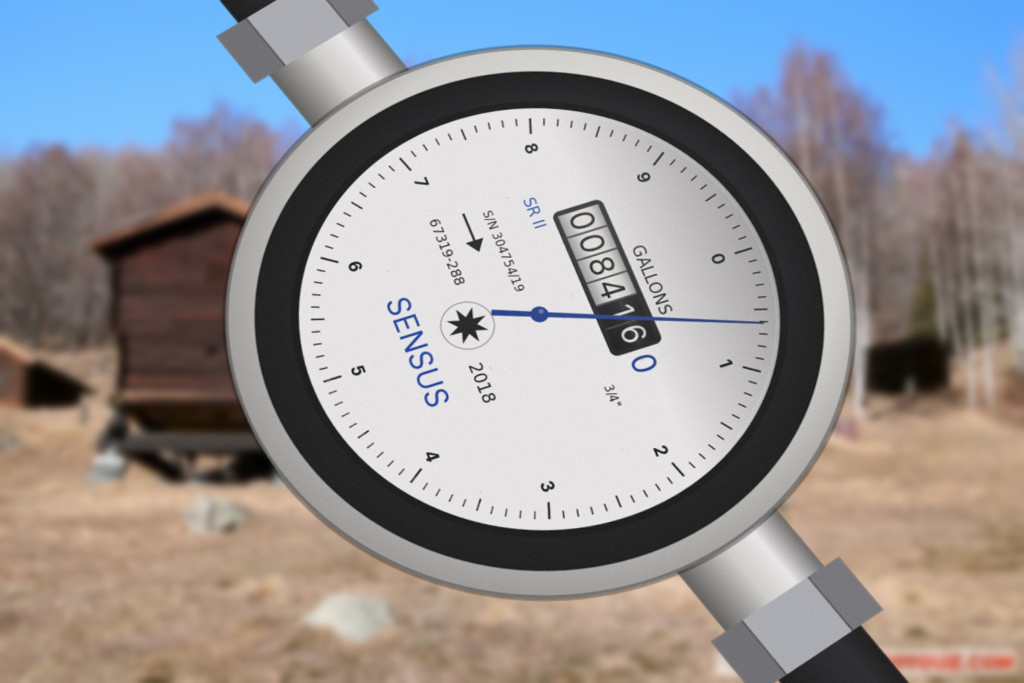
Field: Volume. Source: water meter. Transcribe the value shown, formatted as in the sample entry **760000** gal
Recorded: **84160.6** gal
